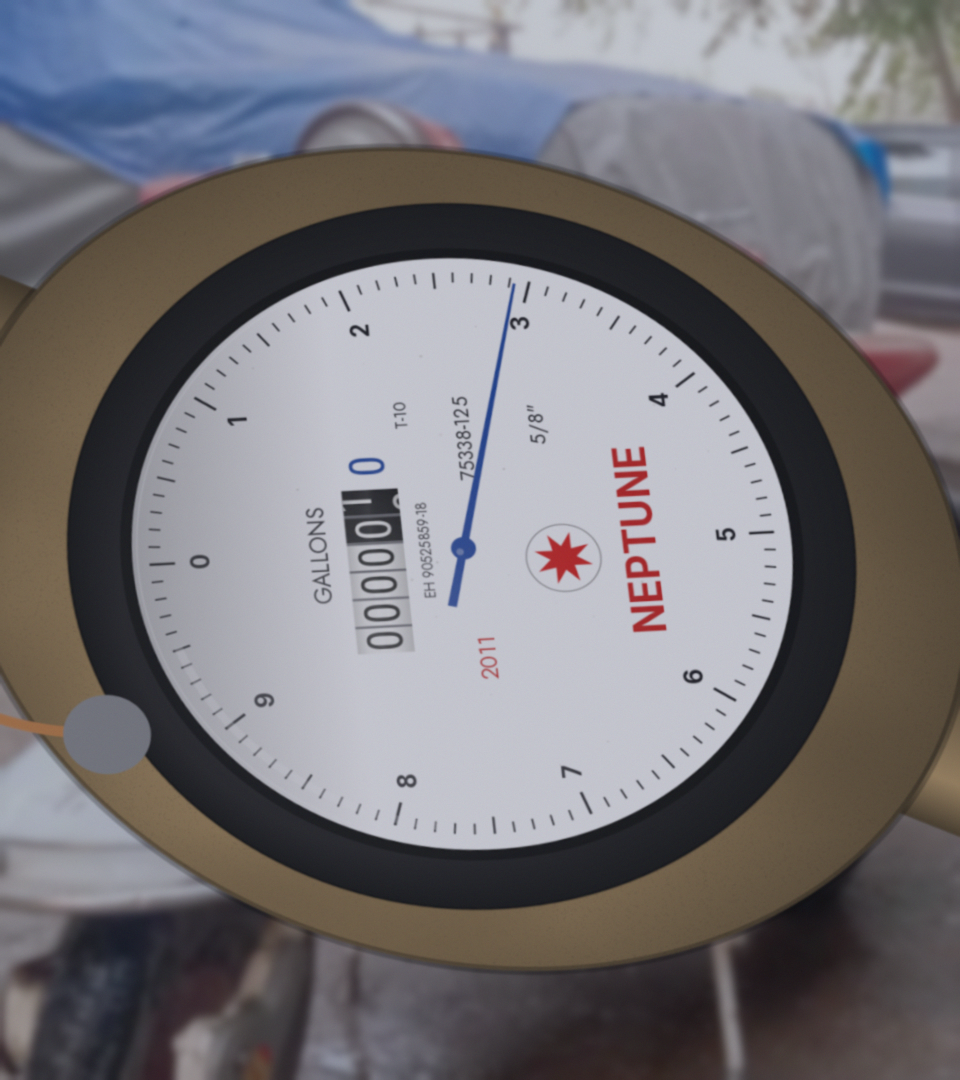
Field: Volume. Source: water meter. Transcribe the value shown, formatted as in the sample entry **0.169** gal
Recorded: **12.9** gal
